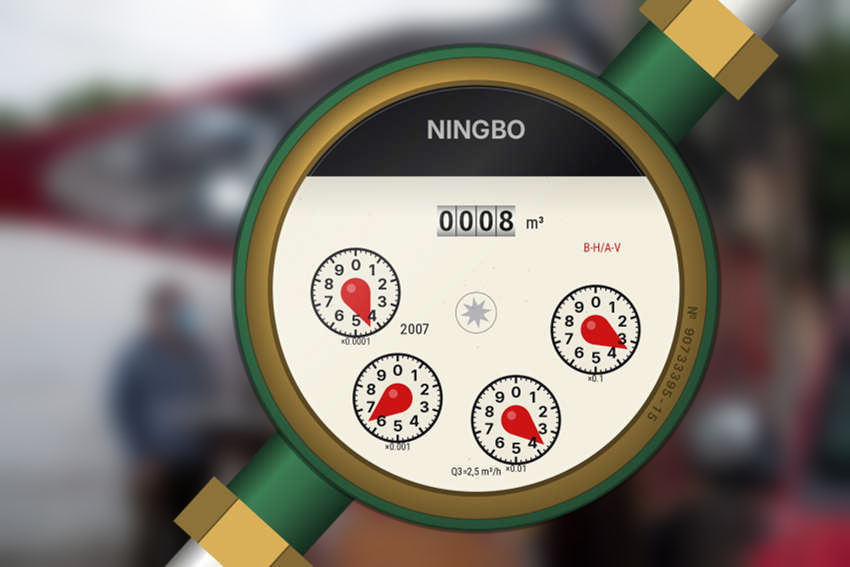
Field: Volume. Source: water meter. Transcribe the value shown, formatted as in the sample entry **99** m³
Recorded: **8.3364** m³
